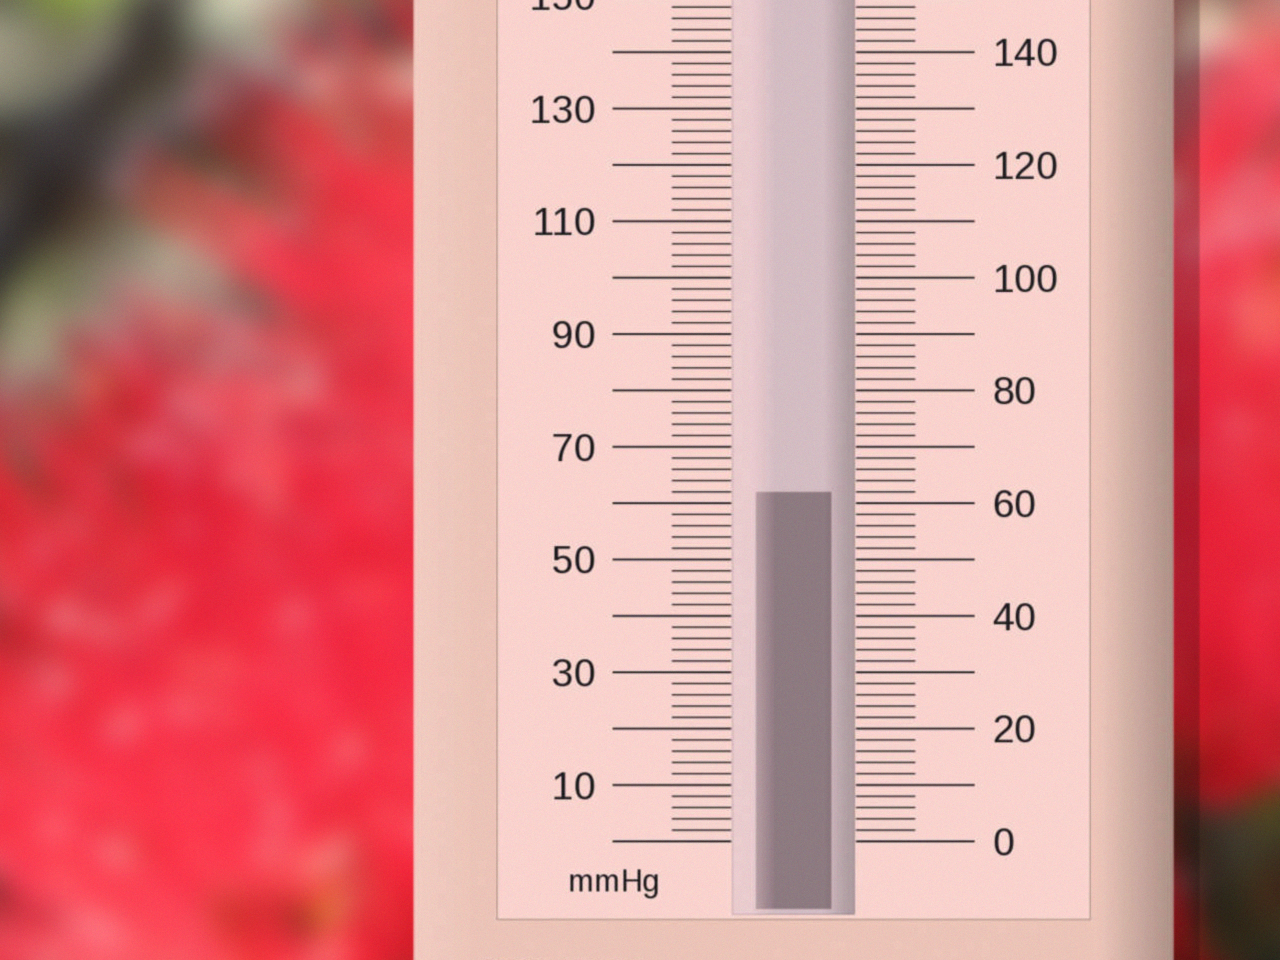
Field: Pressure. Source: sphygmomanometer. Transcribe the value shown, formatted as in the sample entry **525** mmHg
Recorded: **62** mmHg
